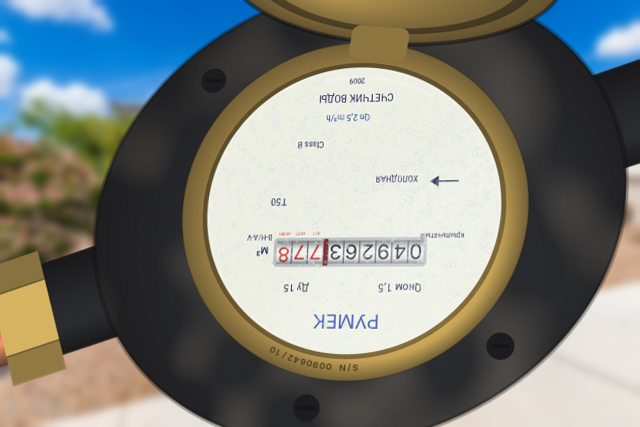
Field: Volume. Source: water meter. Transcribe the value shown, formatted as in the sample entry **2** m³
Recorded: **49263.778** m³
